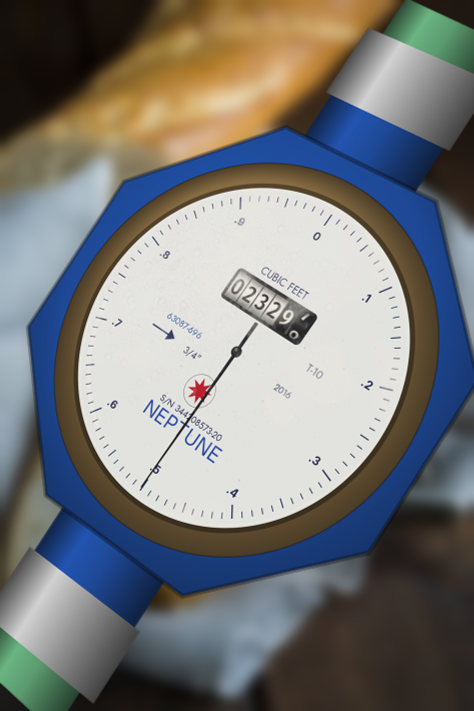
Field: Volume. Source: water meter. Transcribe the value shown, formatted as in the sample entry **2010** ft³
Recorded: **23297.50** ft³
